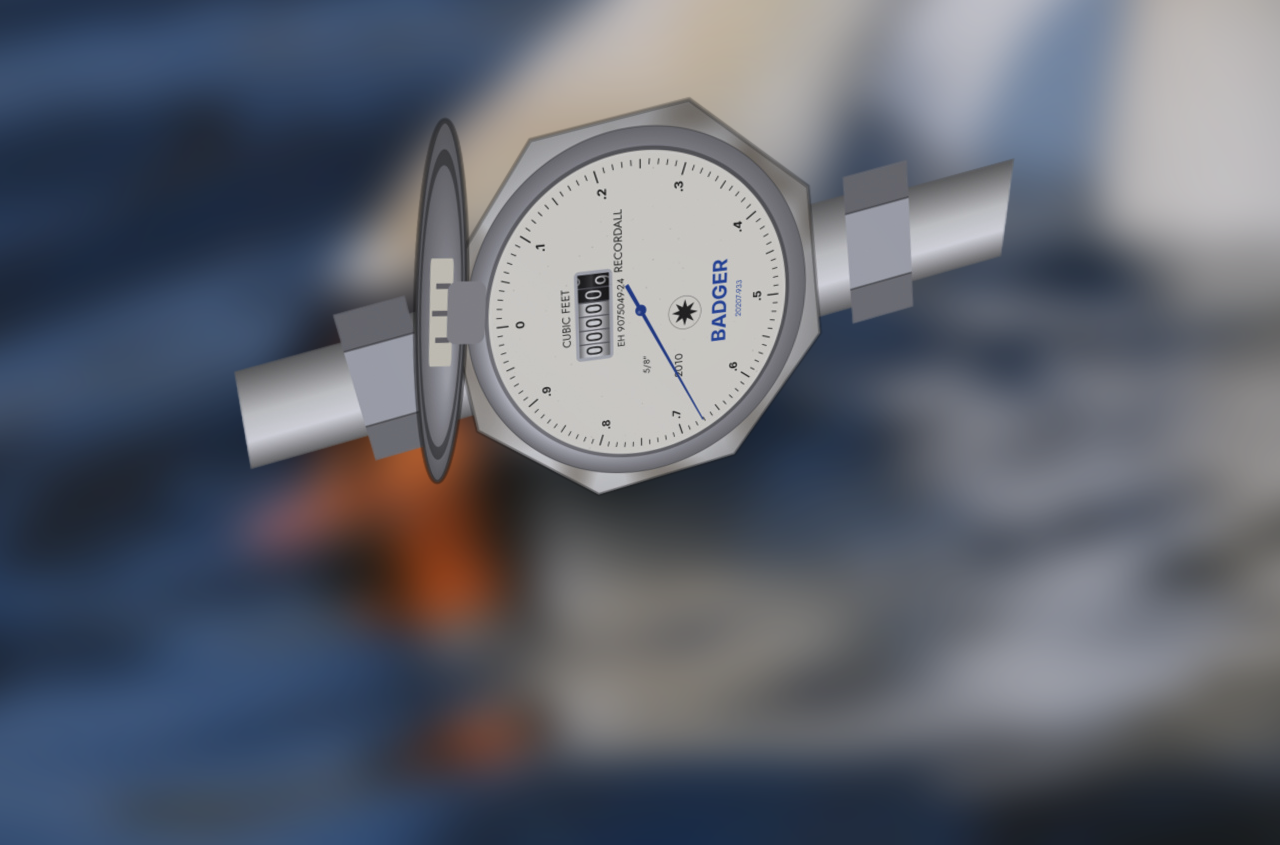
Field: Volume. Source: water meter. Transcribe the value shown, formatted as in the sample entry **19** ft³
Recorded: **8.67** ft³
